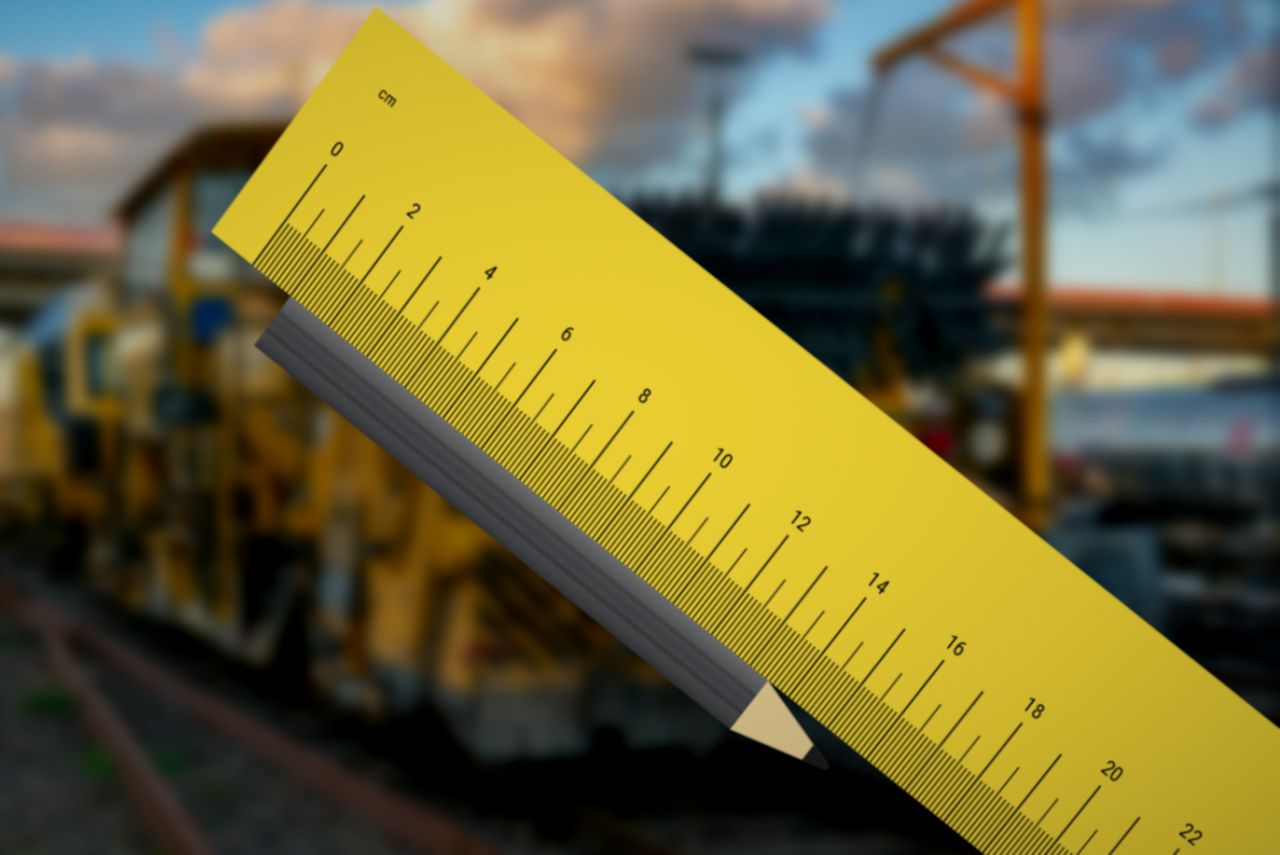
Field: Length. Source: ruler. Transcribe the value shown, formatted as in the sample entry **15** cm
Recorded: **14.5** cm
